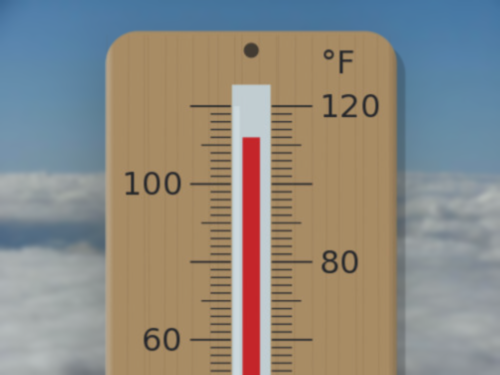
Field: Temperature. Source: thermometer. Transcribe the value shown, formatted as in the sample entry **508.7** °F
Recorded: **112** °F
